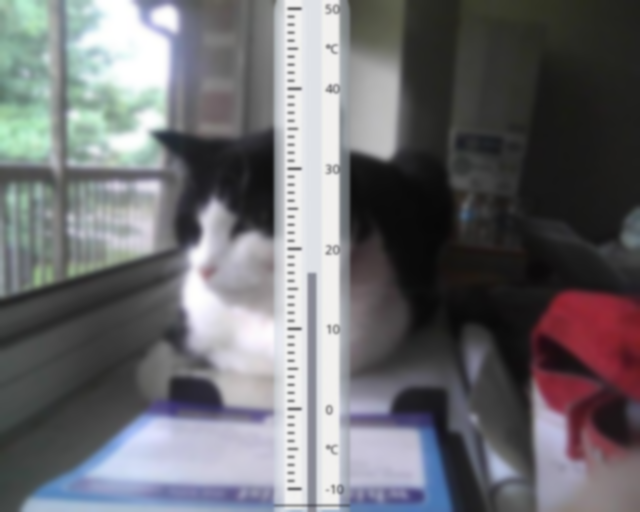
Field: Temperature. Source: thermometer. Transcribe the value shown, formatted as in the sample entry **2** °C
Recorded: **17** °C
